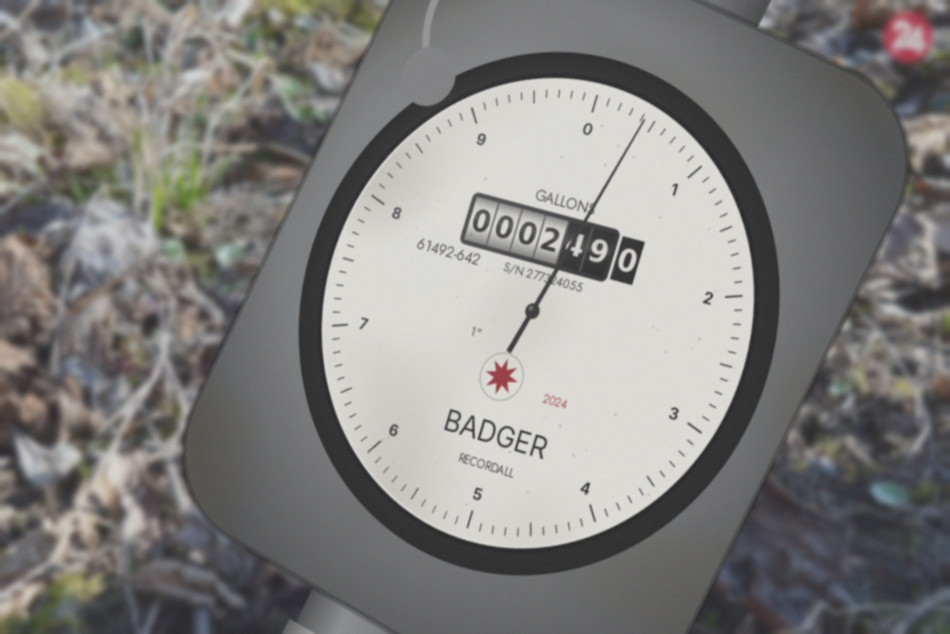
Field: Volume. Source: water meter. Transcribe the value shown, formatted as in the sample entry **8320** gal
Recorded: **2490.4** gal
